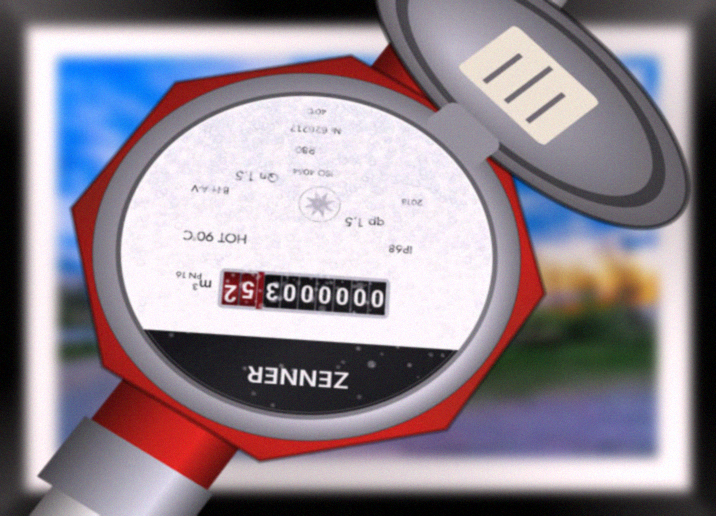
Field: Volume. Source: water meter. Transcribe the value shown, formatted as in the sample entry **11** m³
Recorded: **3.52** m³
